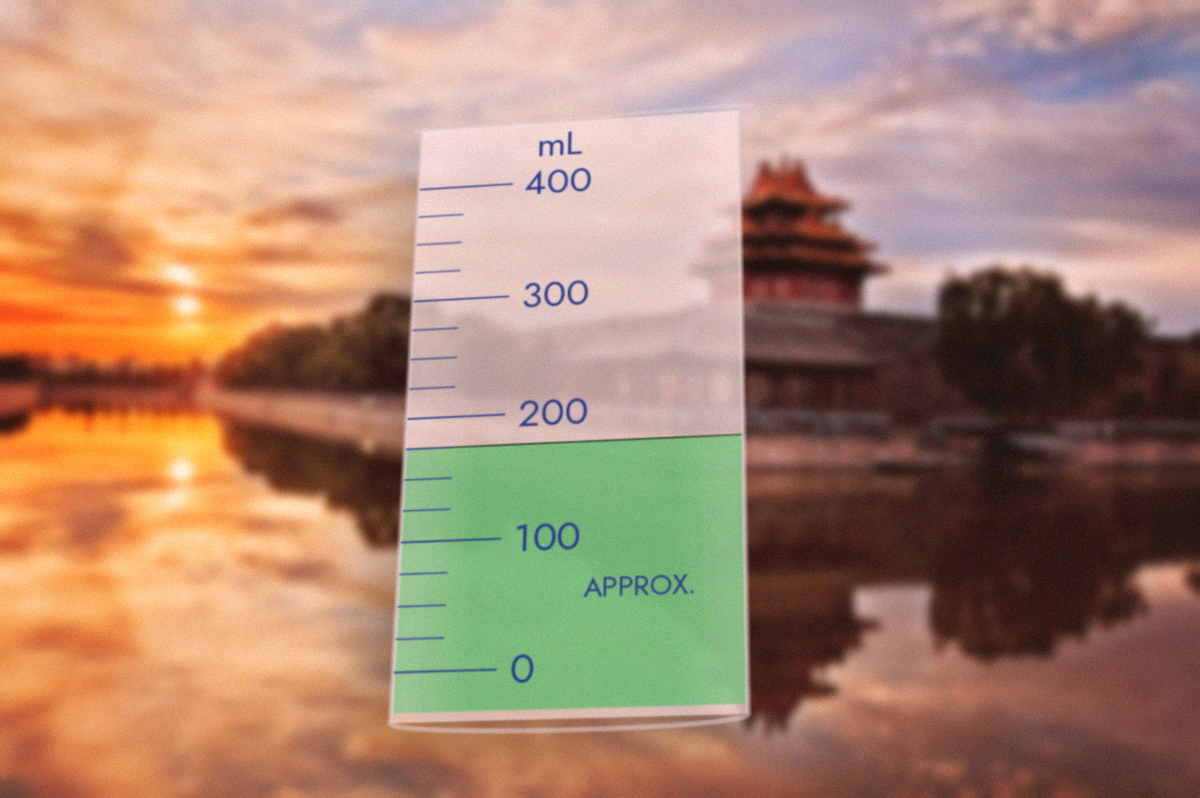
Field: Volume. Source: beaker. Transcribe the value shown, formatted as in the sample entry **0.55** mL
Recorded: **175** mL
